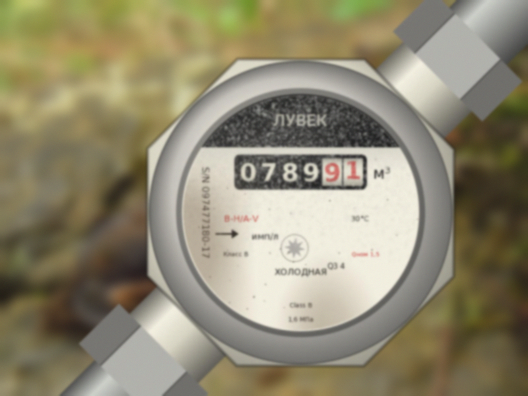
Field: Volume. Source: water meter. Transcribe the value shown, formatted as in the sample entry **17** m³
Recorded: **789.91** m³
